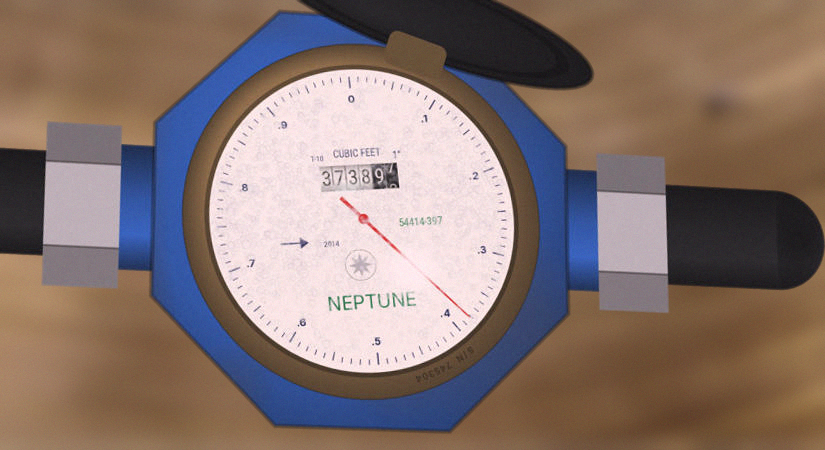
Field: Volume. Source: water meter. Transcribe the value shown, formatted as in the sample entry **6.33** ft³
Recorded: **373897.38** ft³
